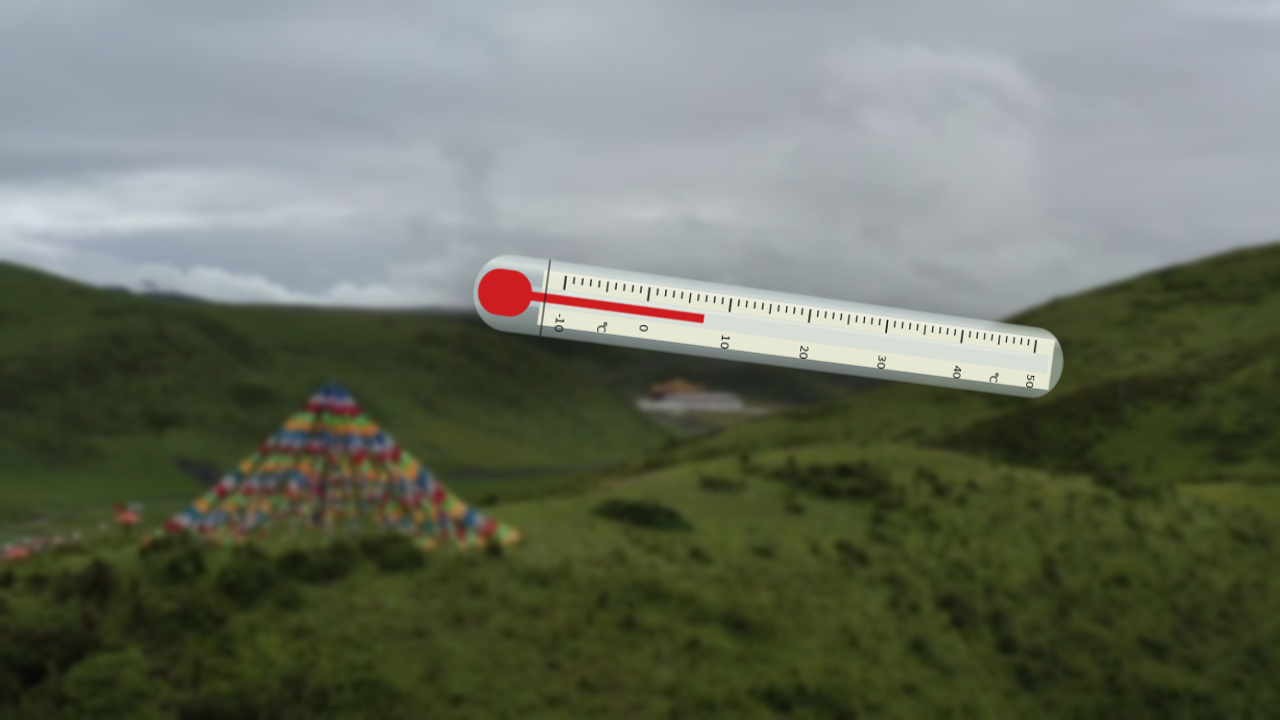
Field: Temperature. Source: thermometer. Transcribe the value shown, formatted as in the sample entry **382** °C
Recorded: **7** °C
